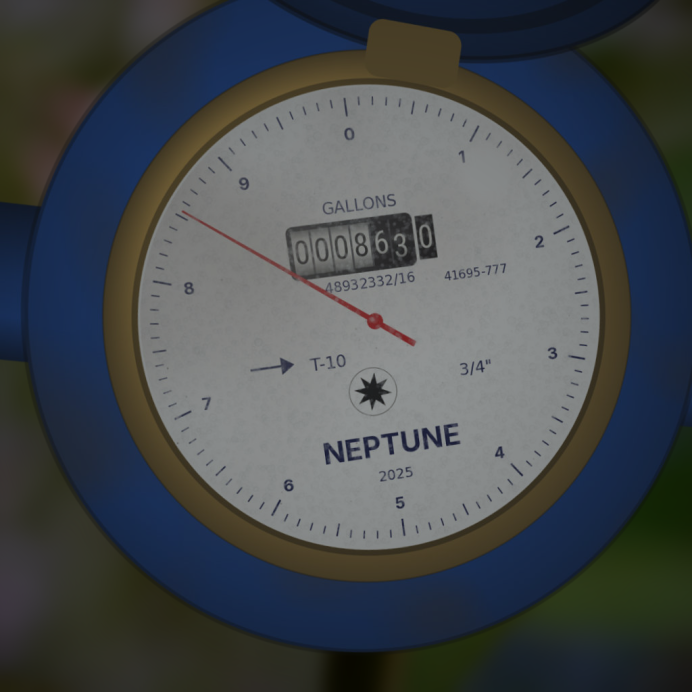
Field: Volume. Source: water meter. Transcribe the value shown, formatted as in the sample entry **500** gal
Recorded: **8628.5** gal
